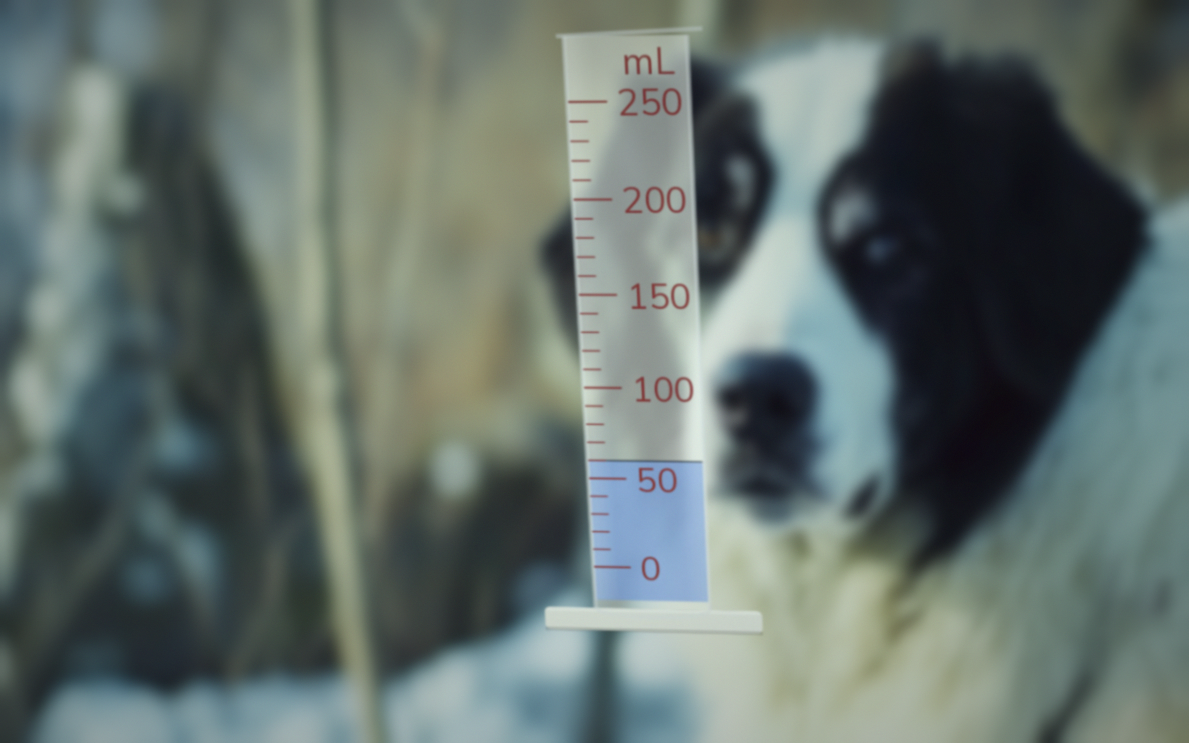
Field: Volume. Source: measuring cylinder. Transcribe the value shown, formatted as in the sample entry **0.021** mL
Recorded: **60** mL
